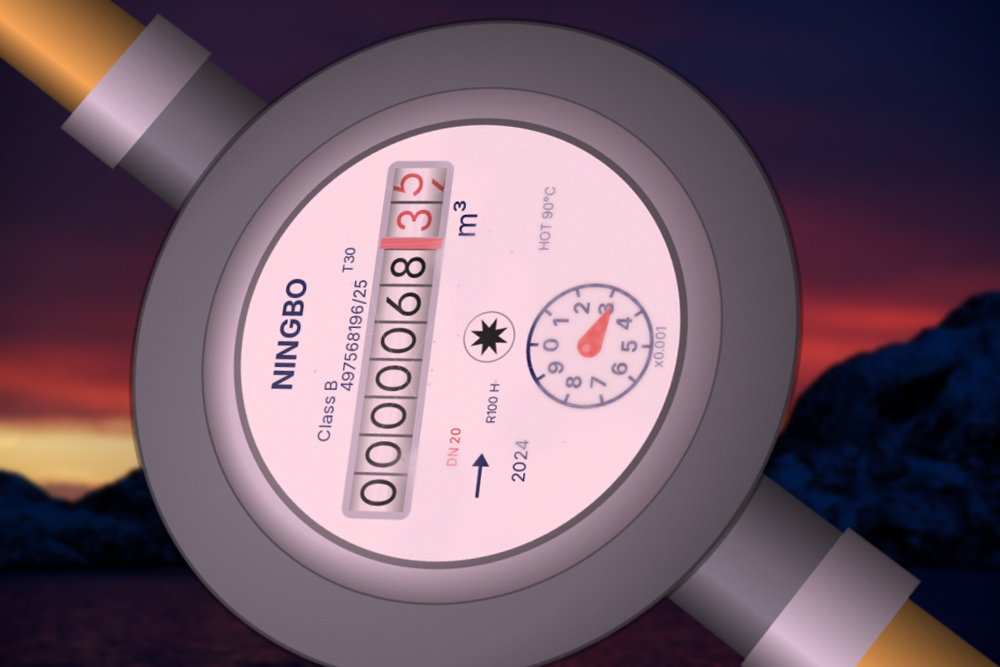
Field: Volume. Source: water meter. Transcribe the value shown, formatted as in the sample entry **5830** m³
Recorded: **68.353** m³
